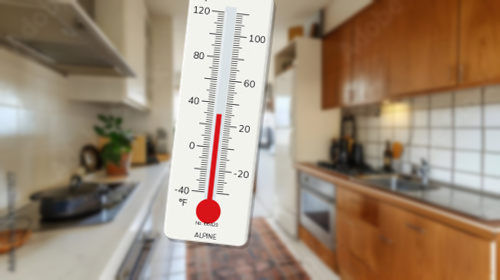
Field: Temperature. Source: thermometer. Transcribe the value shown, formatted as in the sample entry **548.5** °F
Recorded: **30** °F
